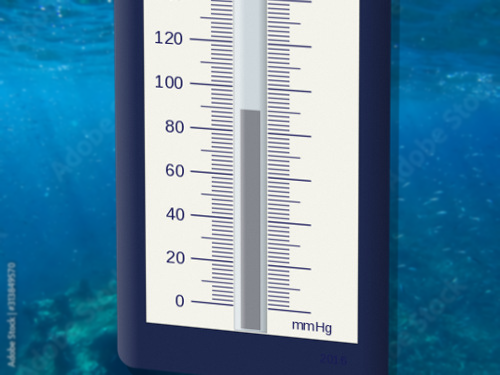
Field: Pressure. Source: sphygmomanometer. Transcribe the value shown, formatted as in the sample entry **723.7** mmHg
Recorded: **90** mmHg
